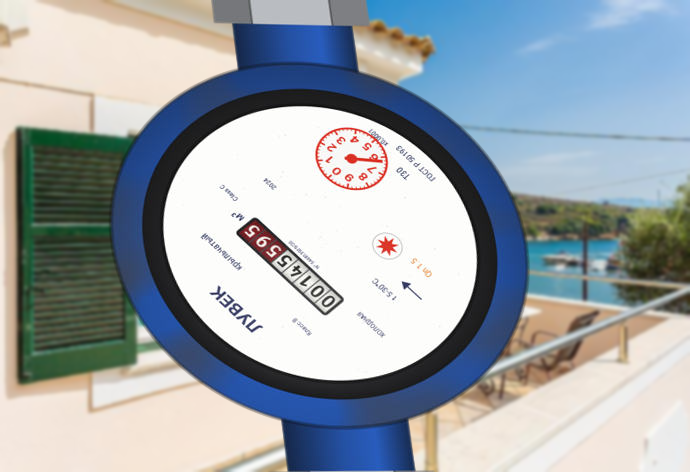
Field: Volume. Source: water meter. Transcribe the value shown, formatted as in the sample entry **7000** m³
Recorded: **145.5956** m³
